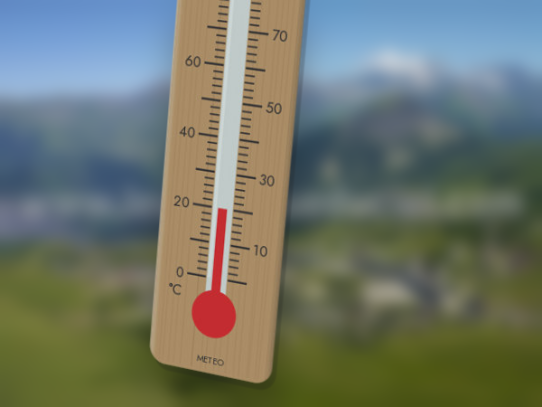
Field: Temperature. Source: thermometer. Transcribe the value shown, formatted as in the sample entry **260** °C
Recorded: **20** °C
